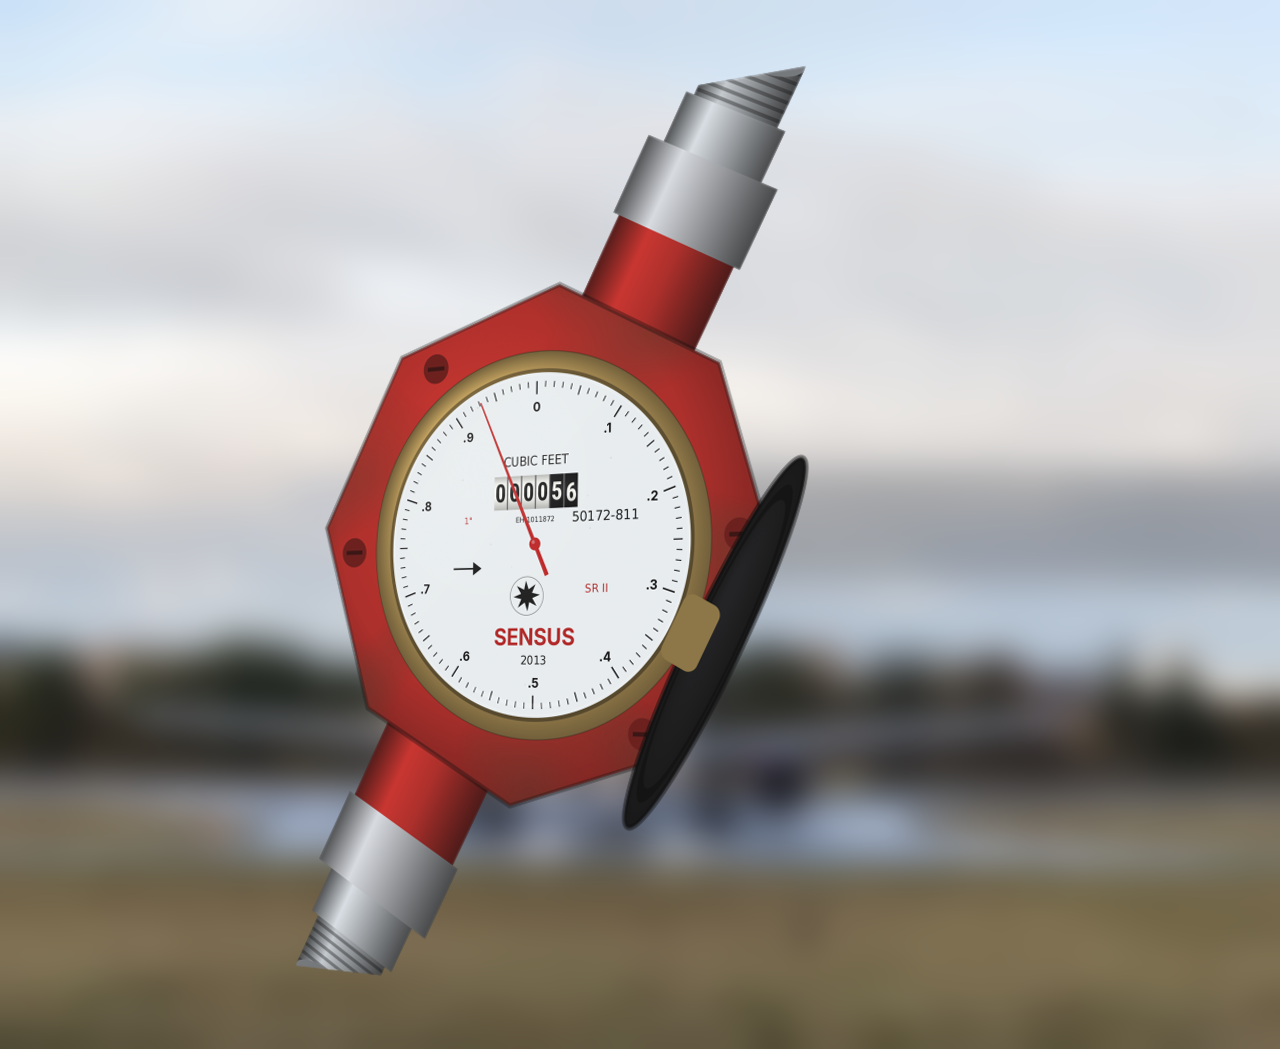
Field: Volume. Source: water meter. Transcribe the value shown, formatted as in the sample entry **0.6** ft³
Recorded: **55.93** ft³
